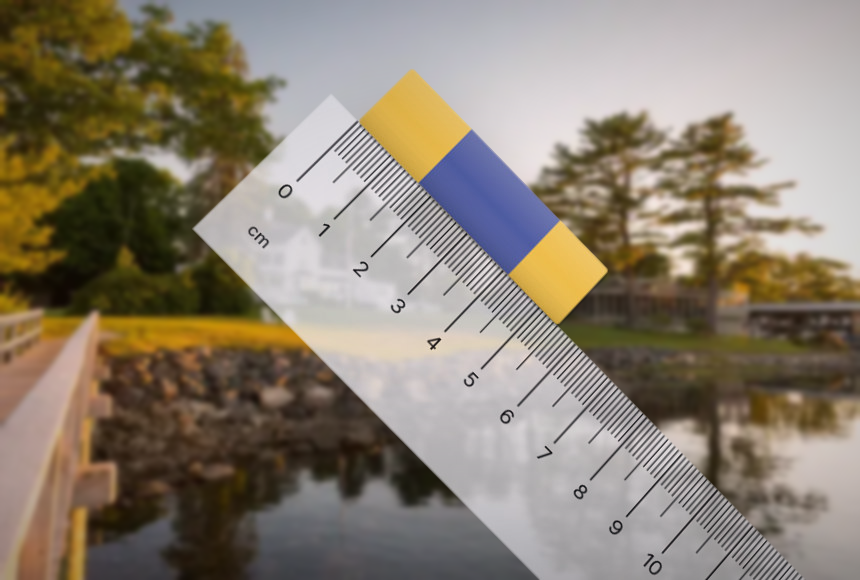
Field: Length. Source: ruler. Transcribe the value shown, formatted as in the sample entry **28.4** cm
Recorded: **5.5** cm
